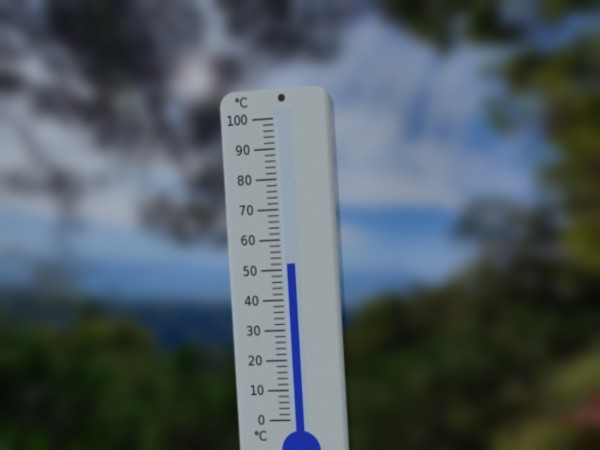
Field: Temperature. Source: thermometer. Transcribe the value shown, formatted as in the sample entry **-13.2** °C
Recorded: **52** °C
